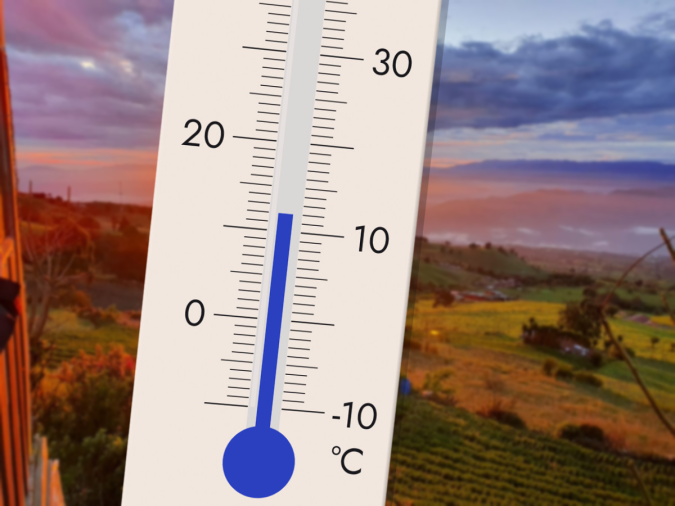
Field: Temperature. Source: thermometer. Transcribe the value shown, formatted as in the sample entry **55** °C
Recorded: **12** °C
